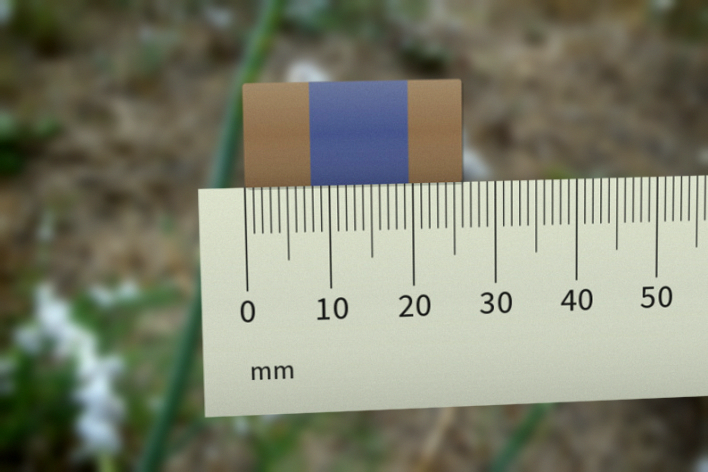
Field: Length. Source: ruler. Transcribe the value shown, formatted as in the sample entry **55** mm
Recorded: **26** mm
